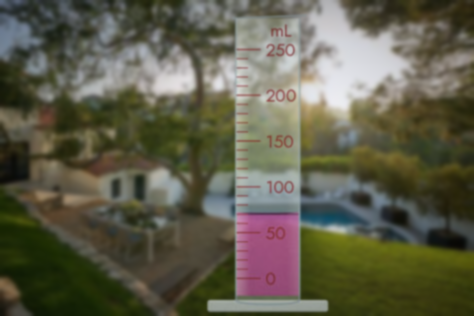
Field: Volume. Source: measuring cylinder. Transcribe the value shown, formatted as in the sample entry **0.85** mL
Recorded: **70** mL
